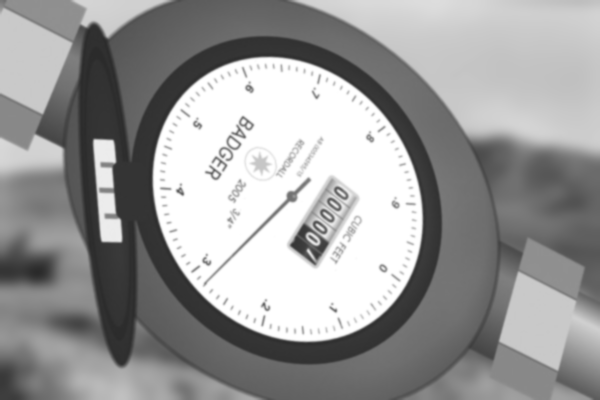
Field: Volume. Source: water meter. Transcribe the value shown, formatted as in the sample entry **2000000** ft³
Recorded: **7.28** ft³
